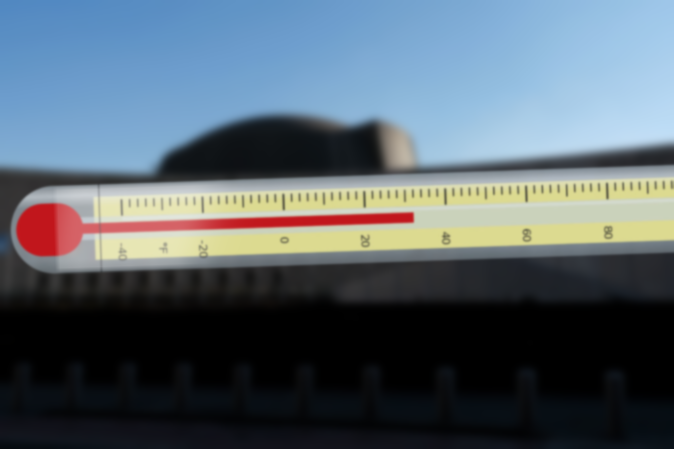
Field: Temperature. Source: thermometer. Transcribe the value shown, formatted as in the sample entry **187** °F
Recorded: **32** °F
